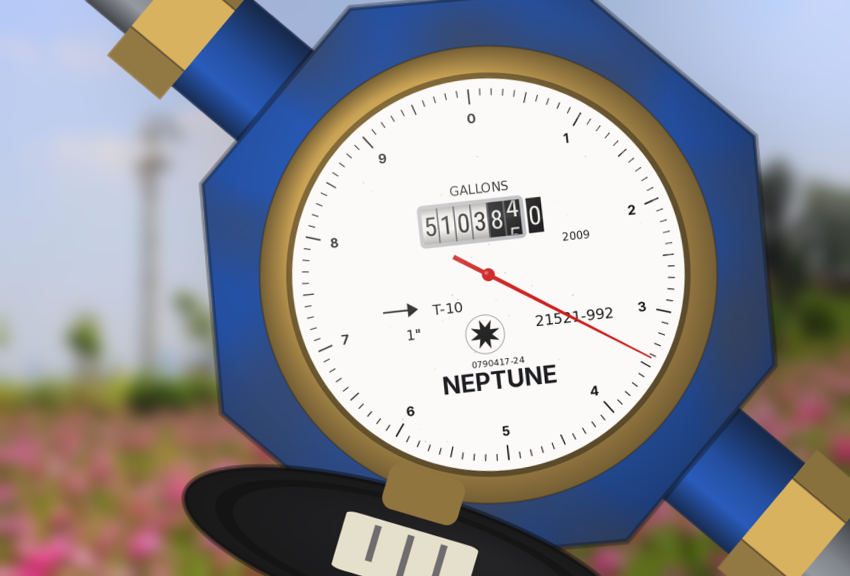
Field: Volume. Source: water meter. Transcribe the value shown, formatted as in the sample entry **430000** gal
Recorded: **5103843.4** gal
